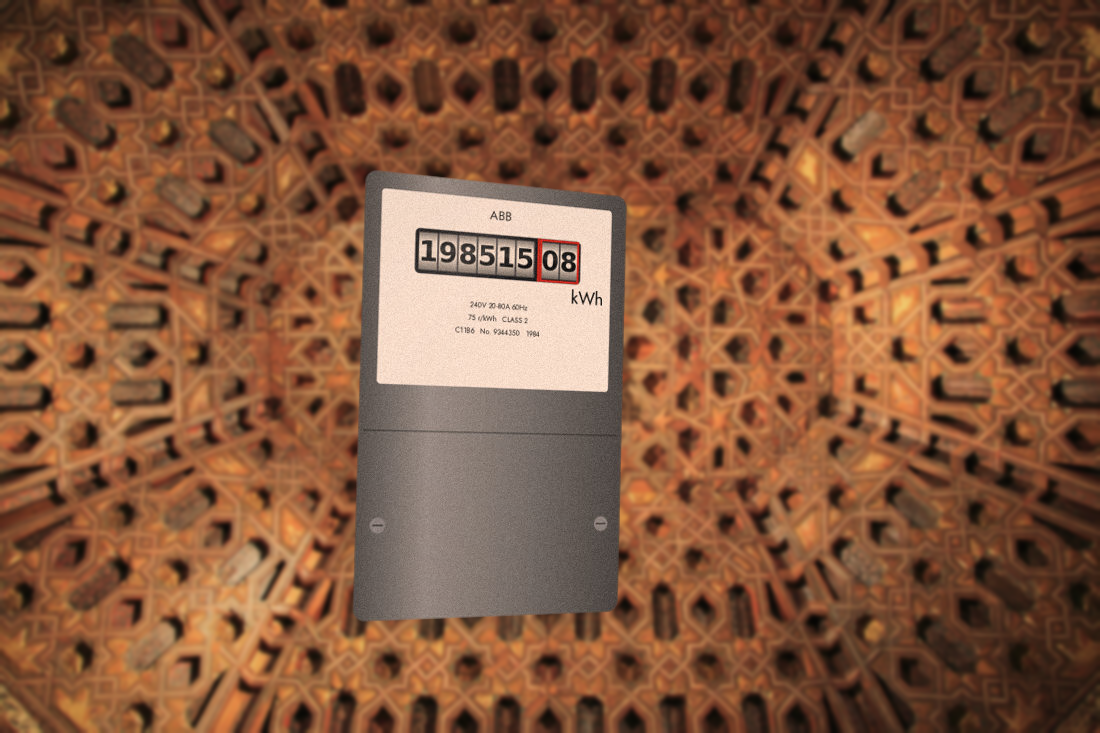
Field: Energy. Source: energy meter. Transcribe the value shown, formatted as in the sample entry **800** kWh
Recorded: **198515.08** kWh
